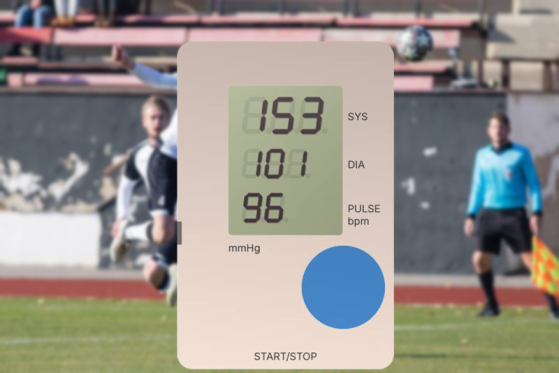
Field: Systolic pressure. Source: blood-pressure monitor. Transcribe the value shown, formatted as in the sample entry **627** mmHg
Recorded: **153** mmHg
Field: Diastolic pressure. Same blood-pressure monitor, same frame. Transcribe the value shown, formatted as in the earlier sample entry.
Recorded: **101** mmHg
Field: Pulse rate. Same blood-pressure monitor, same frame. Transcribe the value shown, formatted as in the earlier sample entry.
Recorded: **96** bpm
